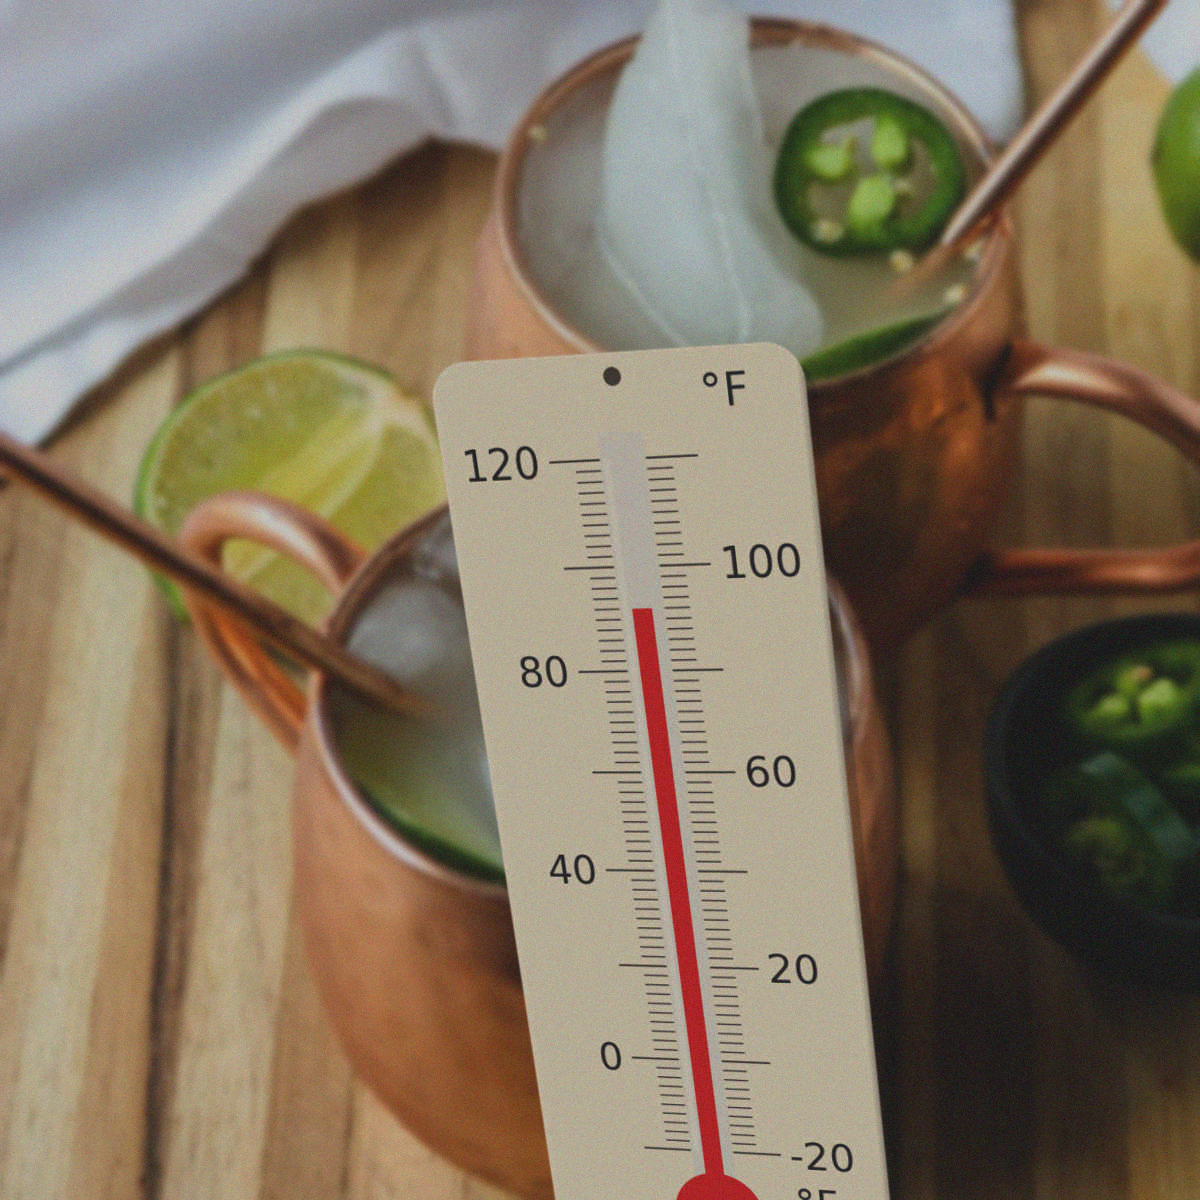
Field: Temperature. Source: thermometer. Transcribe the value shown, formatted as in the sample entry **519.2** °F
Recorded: **92** °F
